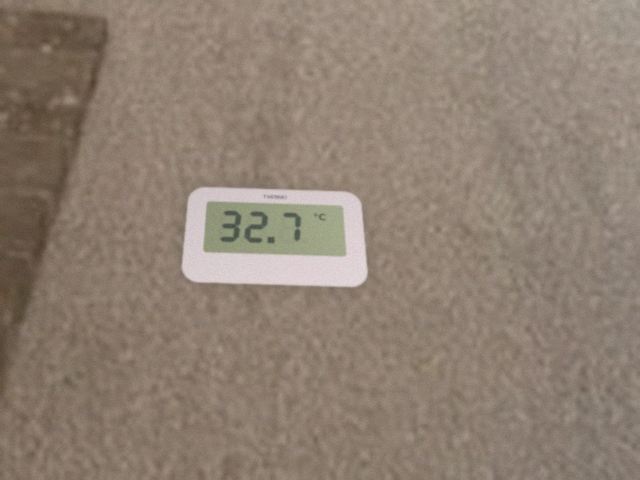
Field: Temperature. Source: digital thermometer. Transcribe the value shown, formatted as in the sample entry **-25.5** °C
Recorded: **32.7** °C
